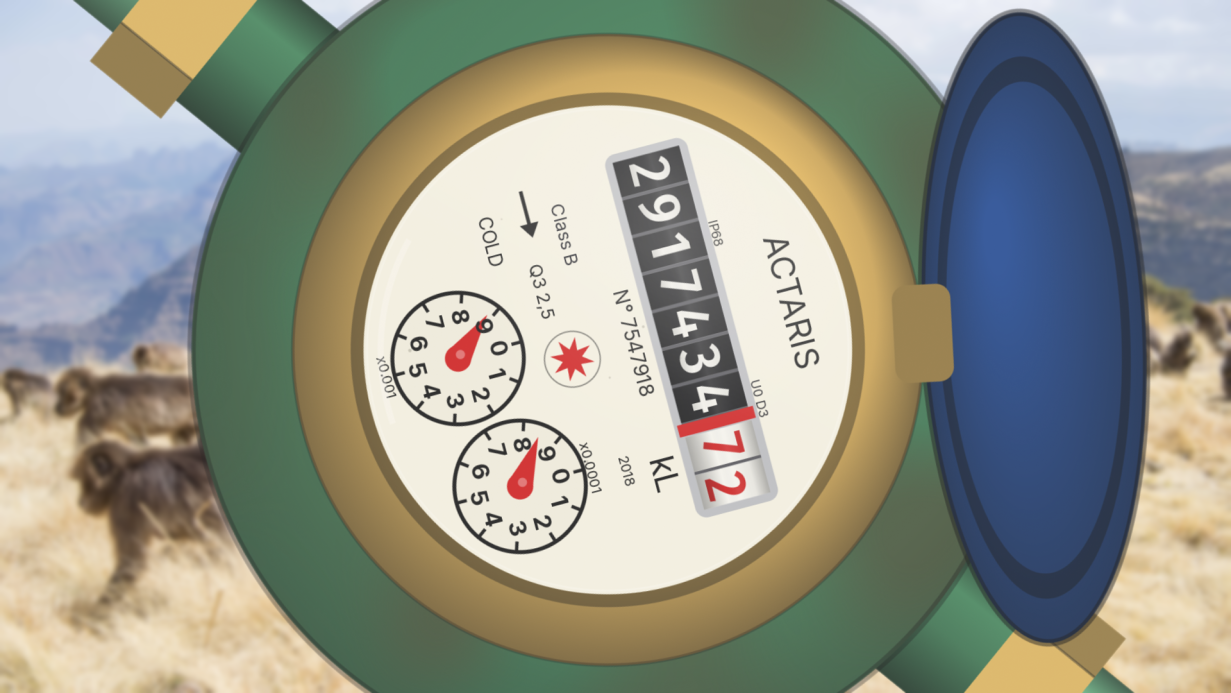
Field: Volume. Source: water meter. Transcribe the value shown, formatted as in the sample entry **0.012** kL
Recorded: **2917434.7188** kL
